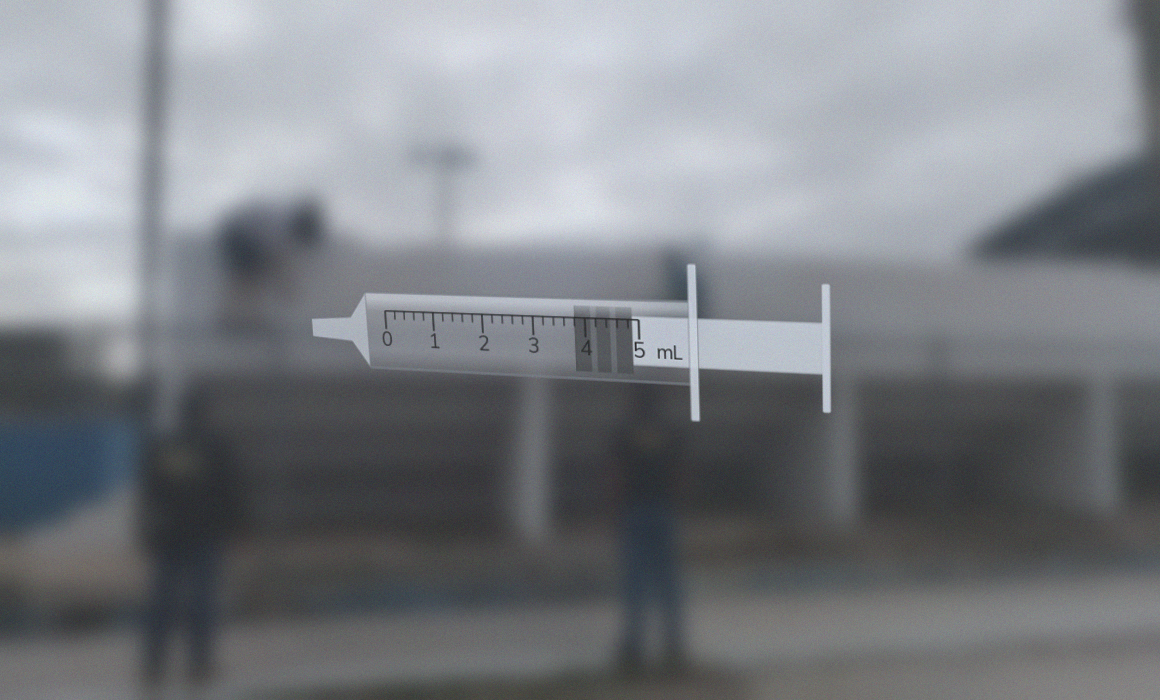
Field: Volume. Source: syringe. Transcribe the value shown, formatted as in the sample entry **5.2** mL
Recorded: **3.8** mL
